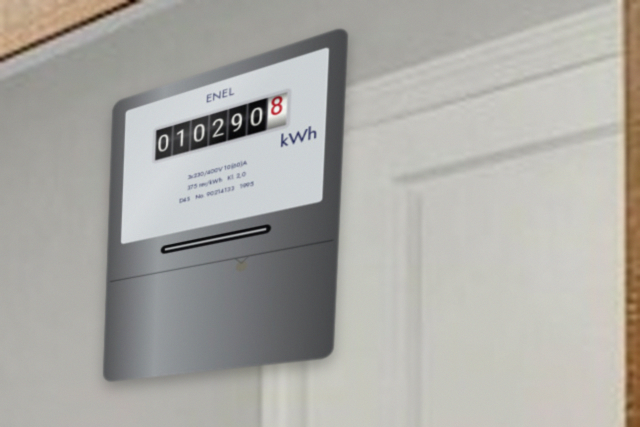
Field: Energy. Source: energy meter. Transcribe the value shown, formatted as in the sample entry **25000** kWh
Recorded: **10290.8** kWh
